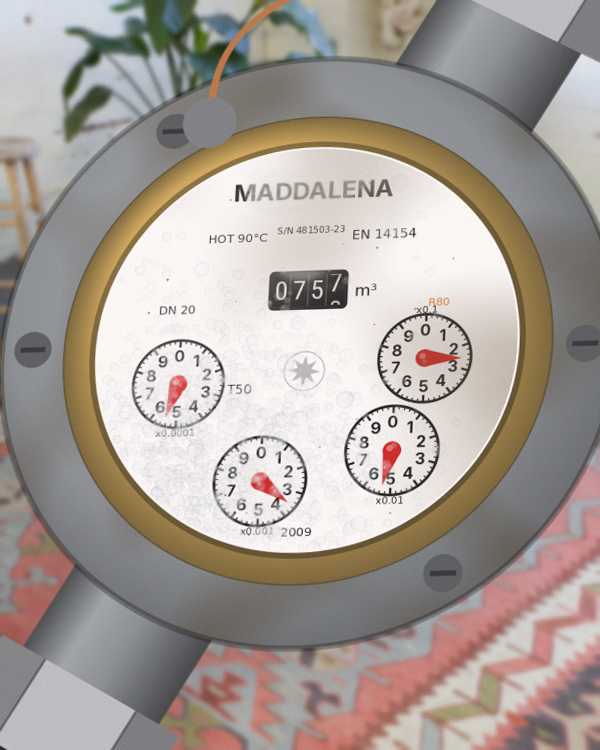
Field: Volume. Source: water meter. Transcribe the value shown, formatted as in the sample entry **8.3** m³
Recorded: **757.2535** m³
